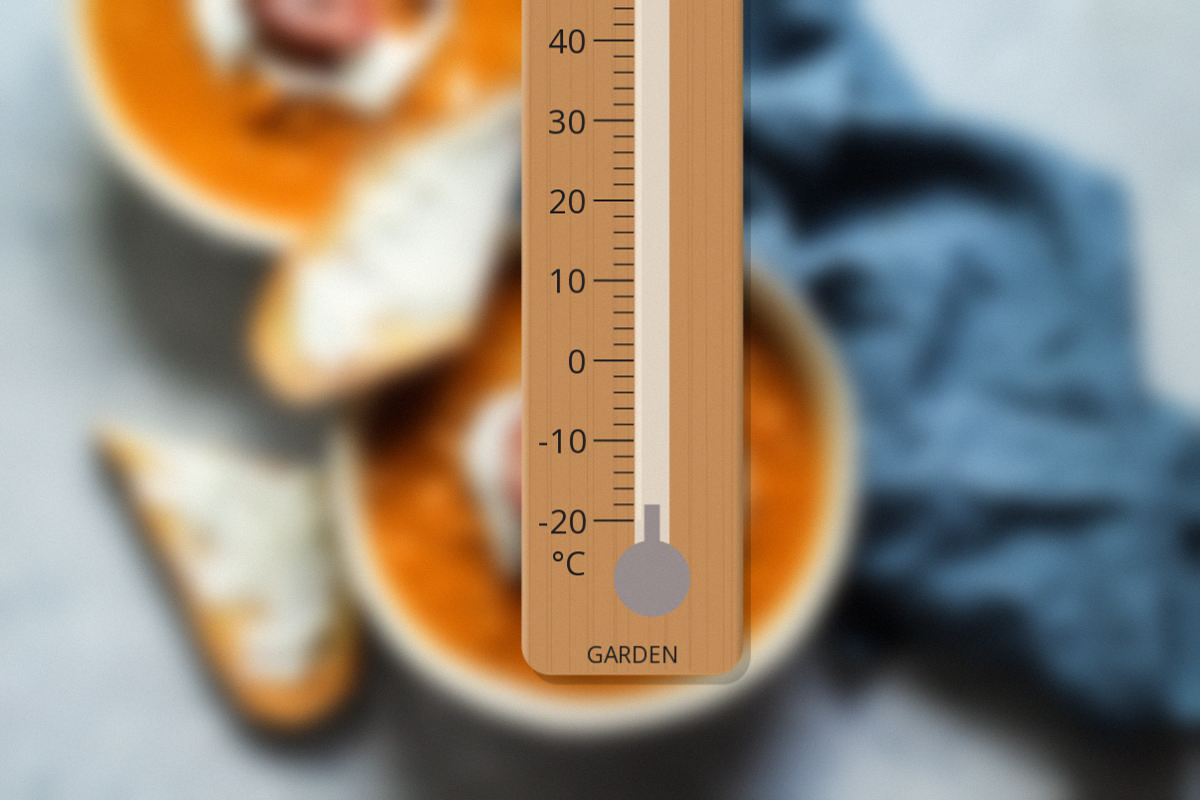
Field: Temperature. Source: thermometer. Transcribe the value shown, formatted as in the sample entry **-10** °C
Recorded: **-18** °C
